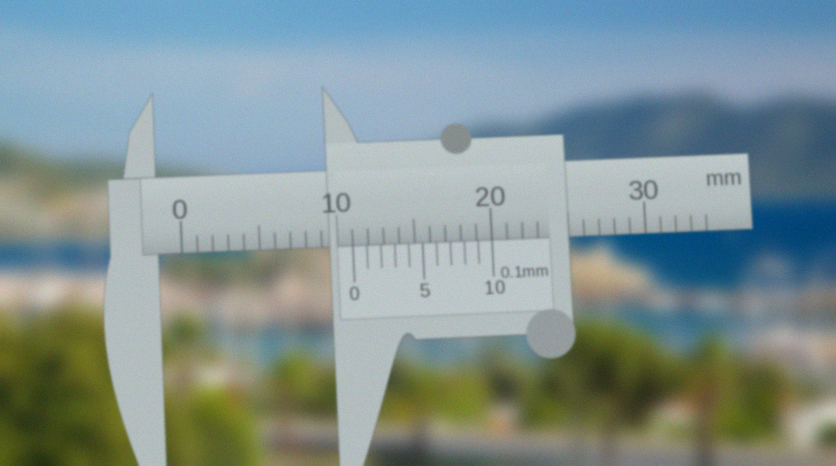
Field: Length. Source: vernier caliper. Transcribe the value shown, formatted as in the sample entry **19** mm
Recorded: **11.0** mm
